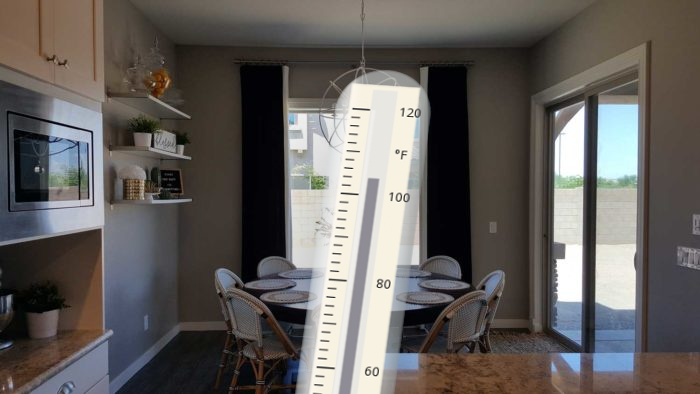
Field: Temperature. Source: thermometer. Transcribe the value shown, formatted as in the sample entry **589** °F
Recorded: **104** °F
